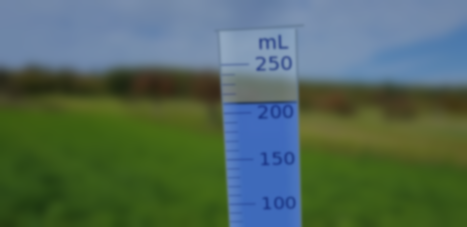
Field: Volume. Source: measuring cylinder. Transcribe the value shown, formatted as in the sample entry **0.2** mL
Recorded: **210** mL
